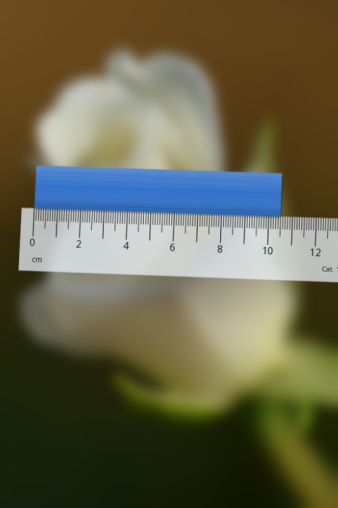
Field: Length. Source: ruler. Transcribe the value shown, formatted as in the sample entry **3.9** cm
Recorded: **10.5** cm
